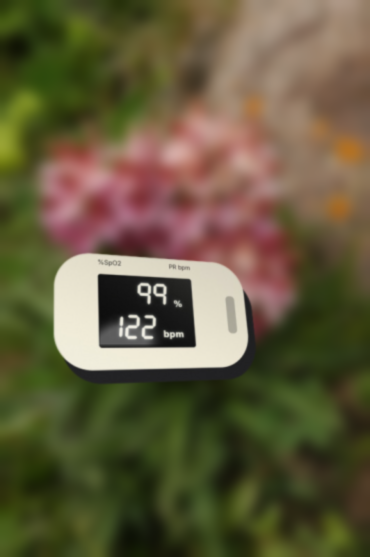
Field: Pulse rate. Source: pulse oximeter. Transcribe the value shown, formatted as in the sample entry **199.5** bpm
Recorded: **122** bpm
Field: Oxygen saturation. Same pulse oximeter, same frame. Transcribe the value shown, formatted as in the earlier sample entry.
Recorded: **99** %
